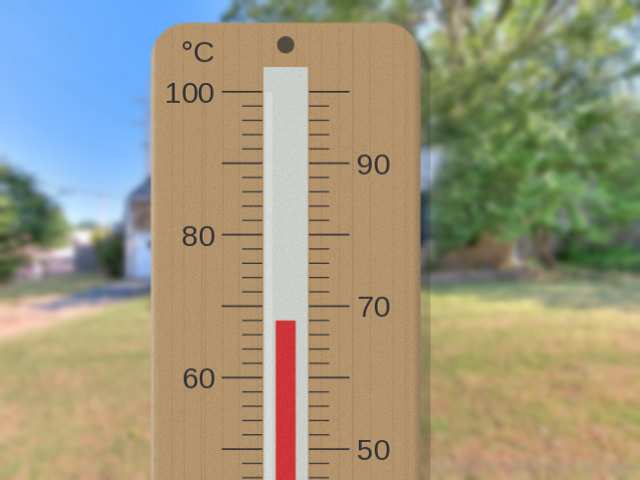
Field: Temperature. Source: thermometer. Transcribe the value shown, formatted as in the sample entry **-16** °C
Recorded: **68** °C
